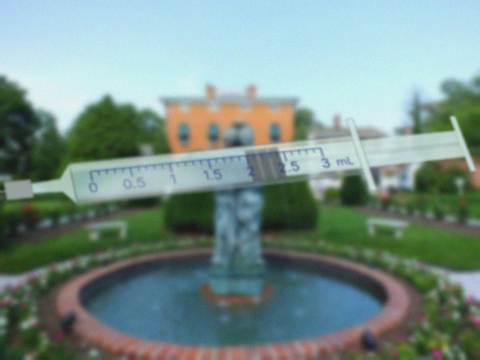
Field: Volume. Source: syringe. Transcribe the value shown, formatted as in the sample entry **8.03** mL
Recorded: **2** mL
